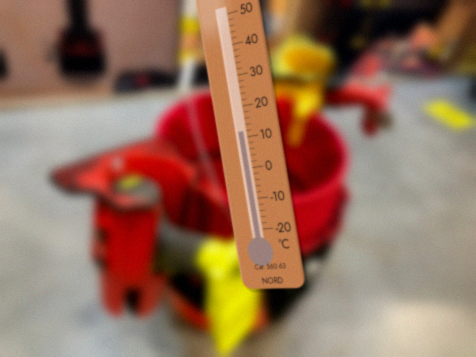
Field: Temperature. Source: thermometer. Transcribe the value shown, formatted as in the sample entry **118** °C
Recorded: **12** °C
